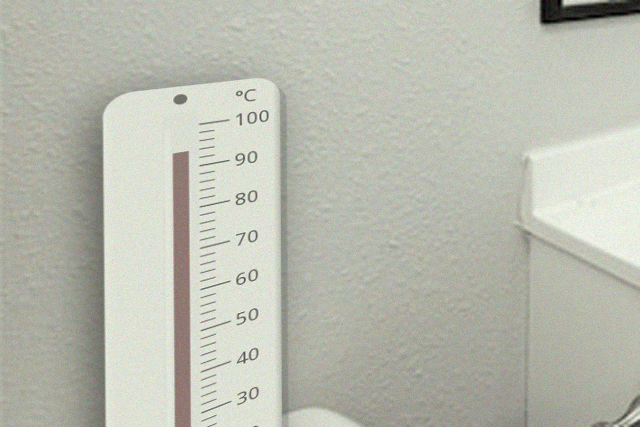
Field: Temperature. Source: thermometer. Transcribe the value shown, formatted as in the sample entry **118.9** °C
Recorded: **94** °C
